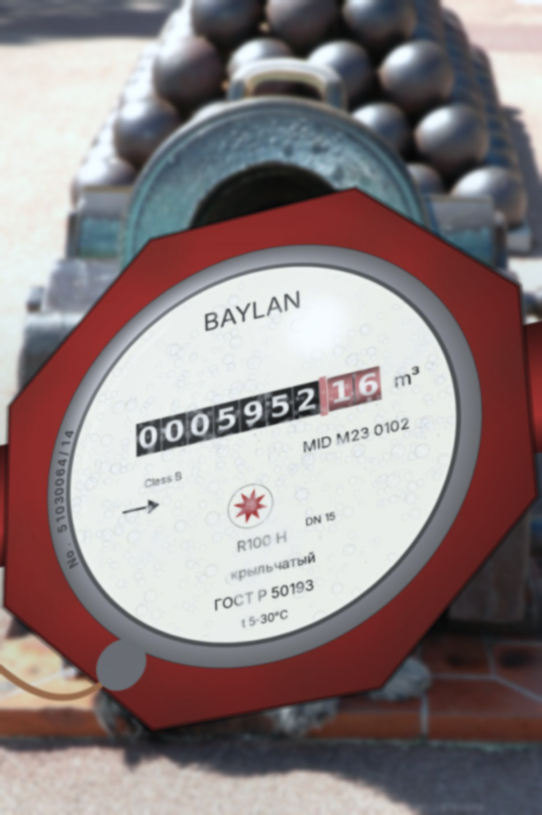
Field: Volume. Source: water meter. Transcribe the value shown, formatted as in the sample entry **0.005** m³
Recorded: **5952.16** m³
